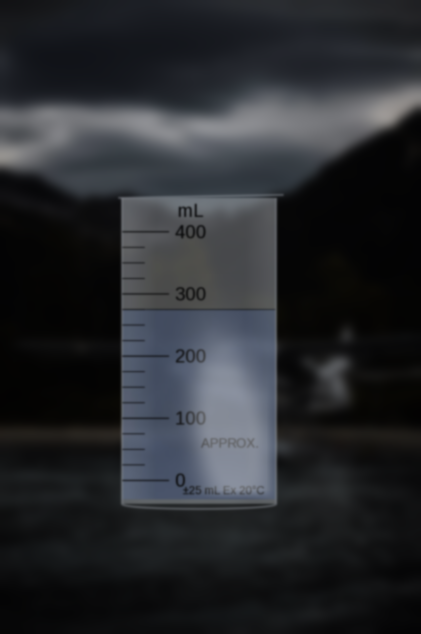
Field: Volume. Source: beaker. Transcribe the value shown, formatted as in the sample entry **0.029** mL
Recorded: **275** mL
